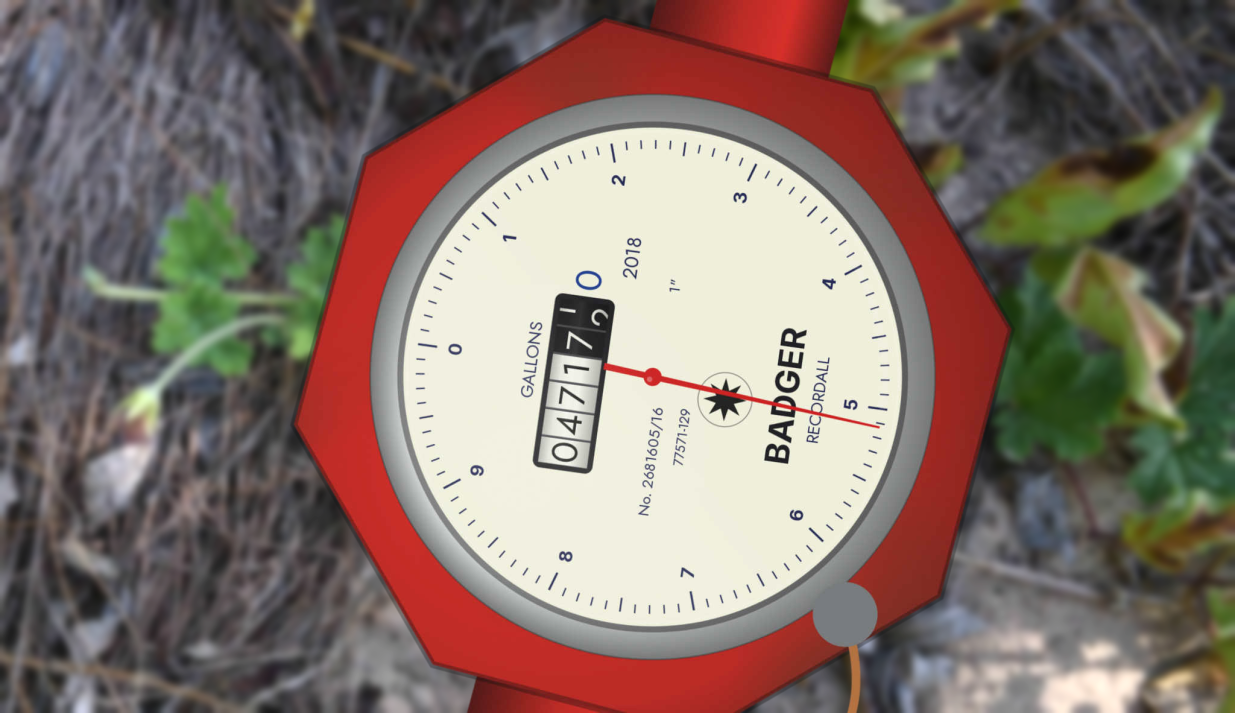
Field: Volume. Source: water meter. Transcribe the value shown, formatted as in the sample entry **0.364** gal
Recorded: **471715.1** gal
